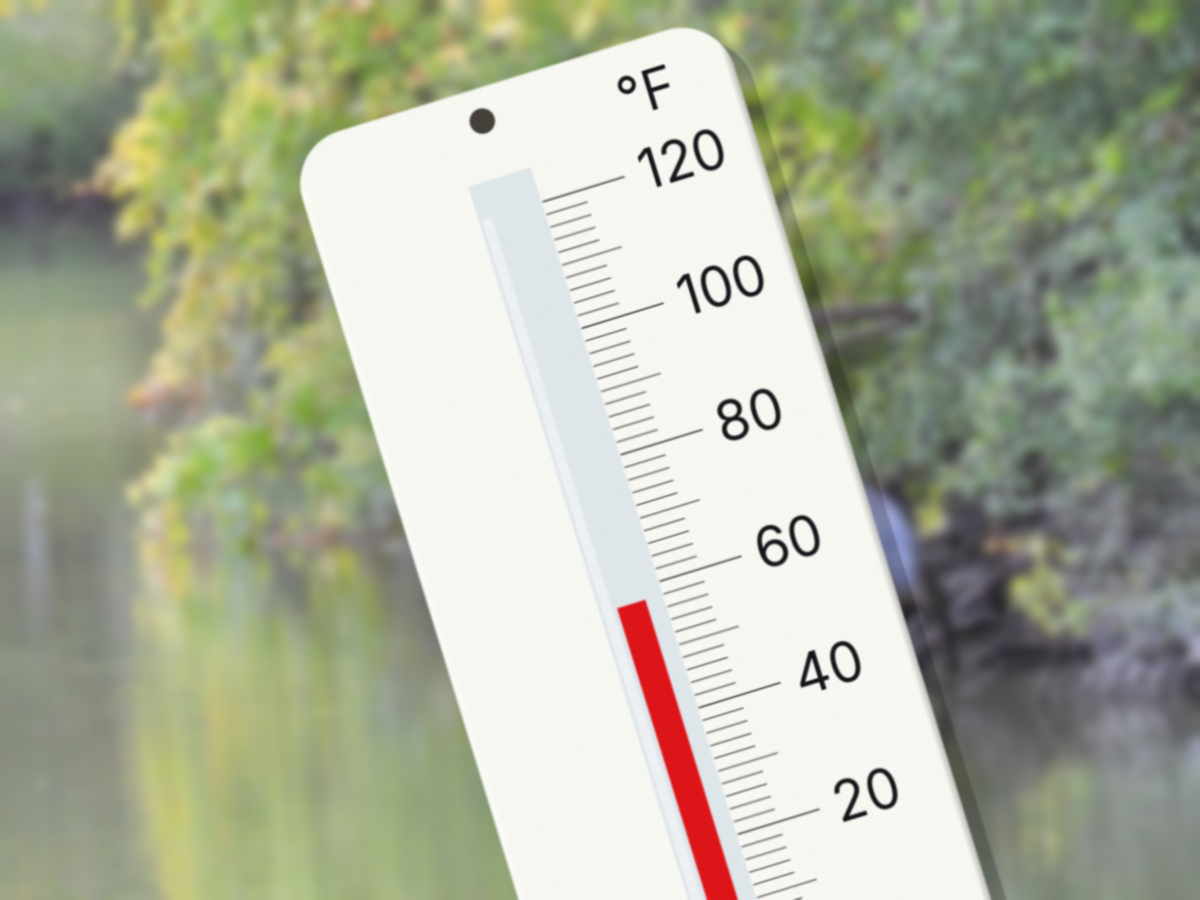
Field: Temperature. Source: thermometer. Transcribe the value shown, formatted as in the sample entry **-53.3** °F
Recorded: **58** °F
